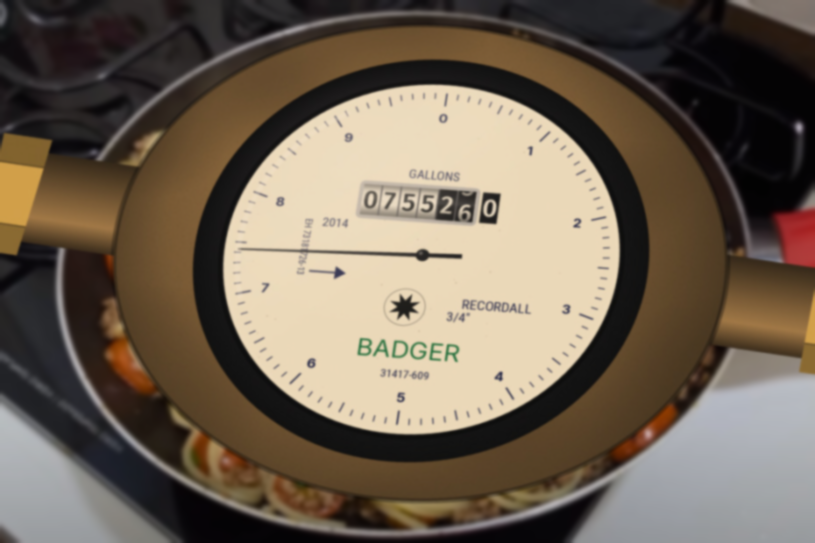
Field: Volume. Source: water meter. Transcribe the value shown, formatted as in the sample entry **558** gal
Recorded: **755257.4** gal
